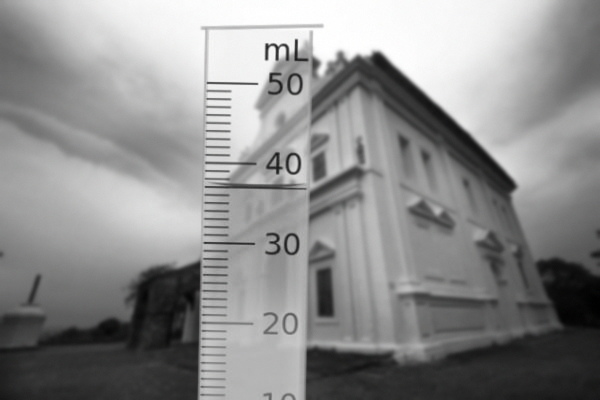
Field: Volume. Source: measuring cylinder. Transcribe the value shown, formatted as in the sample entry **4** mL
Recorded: **37** mL
